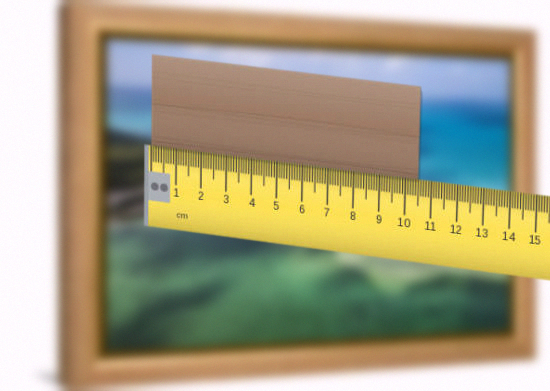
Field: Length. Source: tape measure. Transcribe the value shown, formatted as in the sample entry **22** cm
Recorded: **10.5** cm
